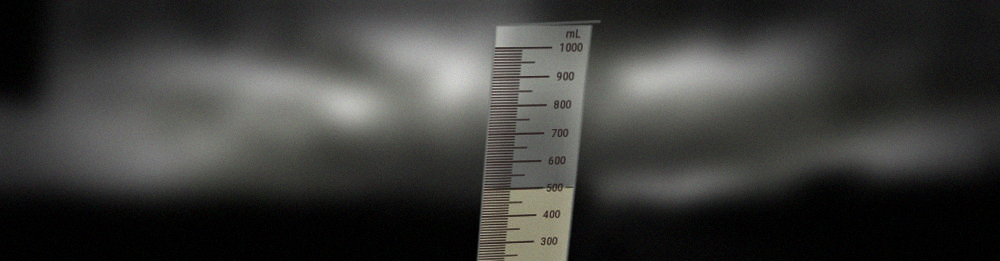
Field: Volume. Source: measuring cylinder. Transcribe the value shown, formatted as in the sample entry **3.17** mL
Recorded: **500** mL
